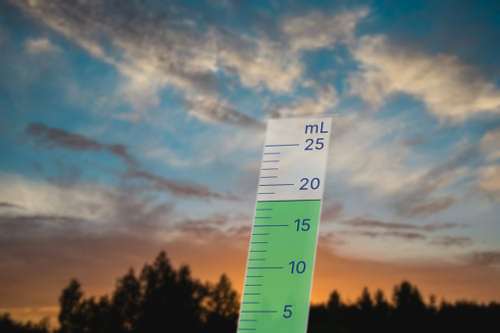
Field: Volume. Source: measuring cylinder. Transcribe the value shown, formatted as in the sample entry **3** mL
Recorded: **18** mL
